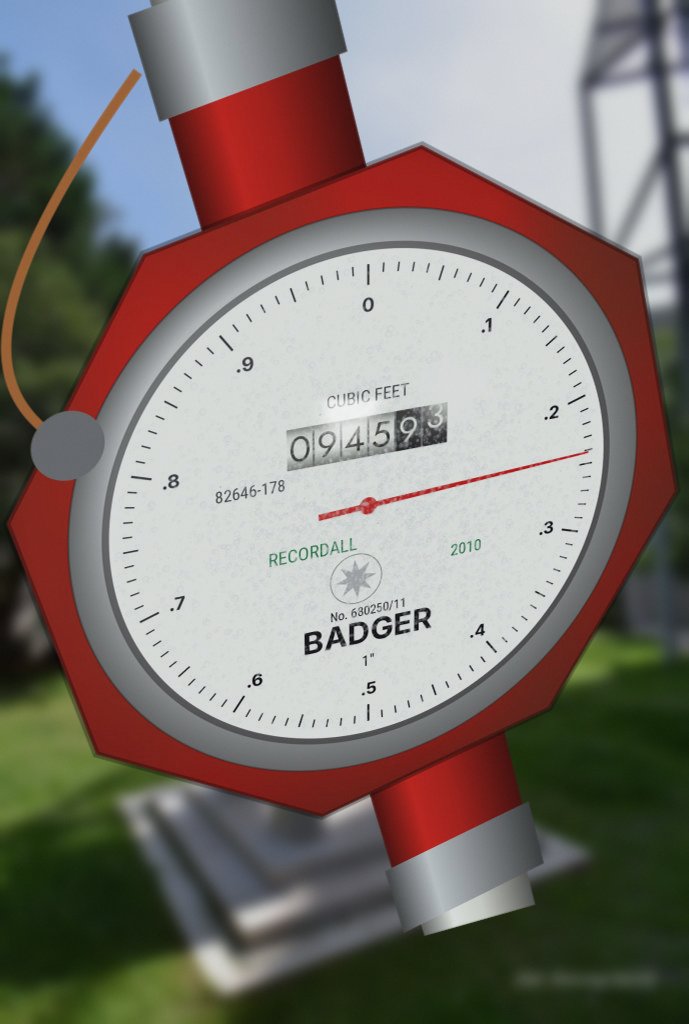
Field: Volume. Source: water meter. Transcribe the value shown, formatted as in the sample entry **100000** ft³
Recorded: **94593.24** ft³
